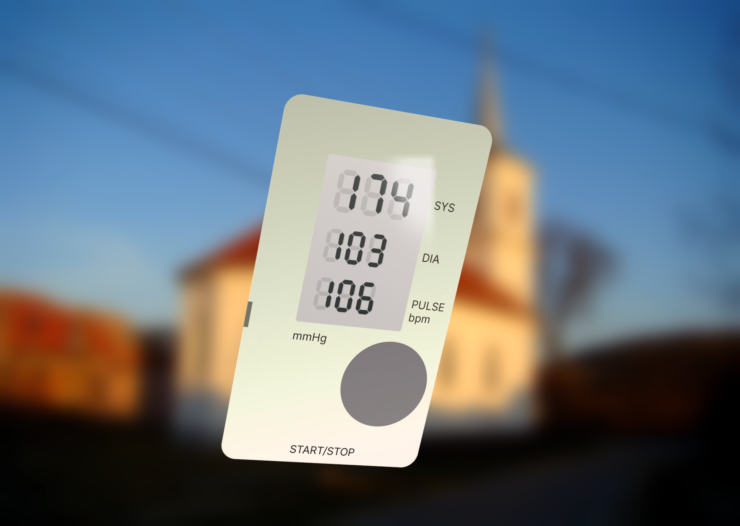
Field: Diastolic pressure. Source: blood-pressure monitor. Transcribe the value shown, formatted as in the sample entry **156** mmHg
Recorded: **103** mmHg
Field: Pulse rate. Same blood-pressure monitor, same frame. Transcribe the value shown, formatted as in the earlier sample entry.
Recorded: **106** bpm
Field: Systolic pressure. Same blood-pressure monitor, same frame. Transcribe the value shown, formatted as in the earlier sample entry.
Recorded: **174** mmHg
